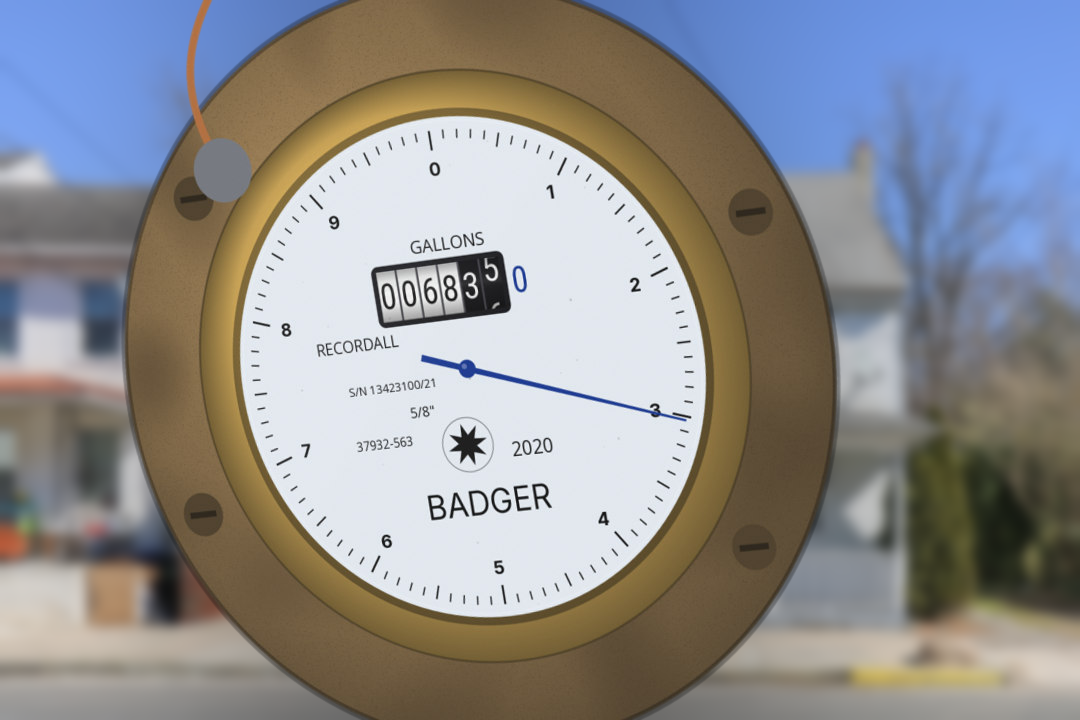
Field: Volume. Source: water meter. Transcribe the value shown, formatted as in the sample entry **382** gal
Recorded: **68353.0** gal
